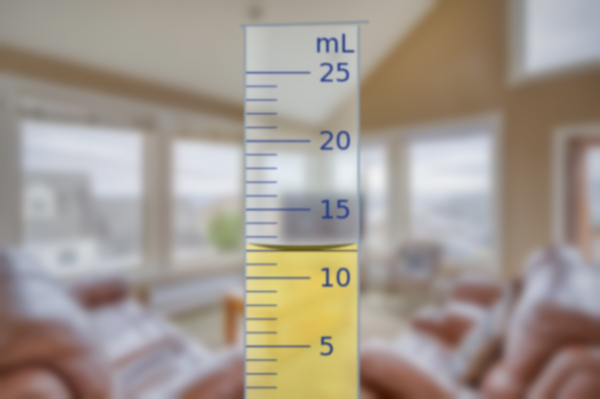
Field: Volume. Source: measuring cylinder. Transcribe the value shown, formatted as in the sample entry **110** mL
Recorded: **12** mL
